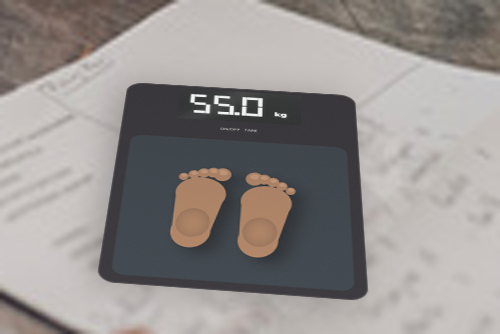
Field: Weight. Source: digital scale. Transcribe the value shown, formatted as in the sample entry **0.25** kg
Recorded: **55.0** kg
